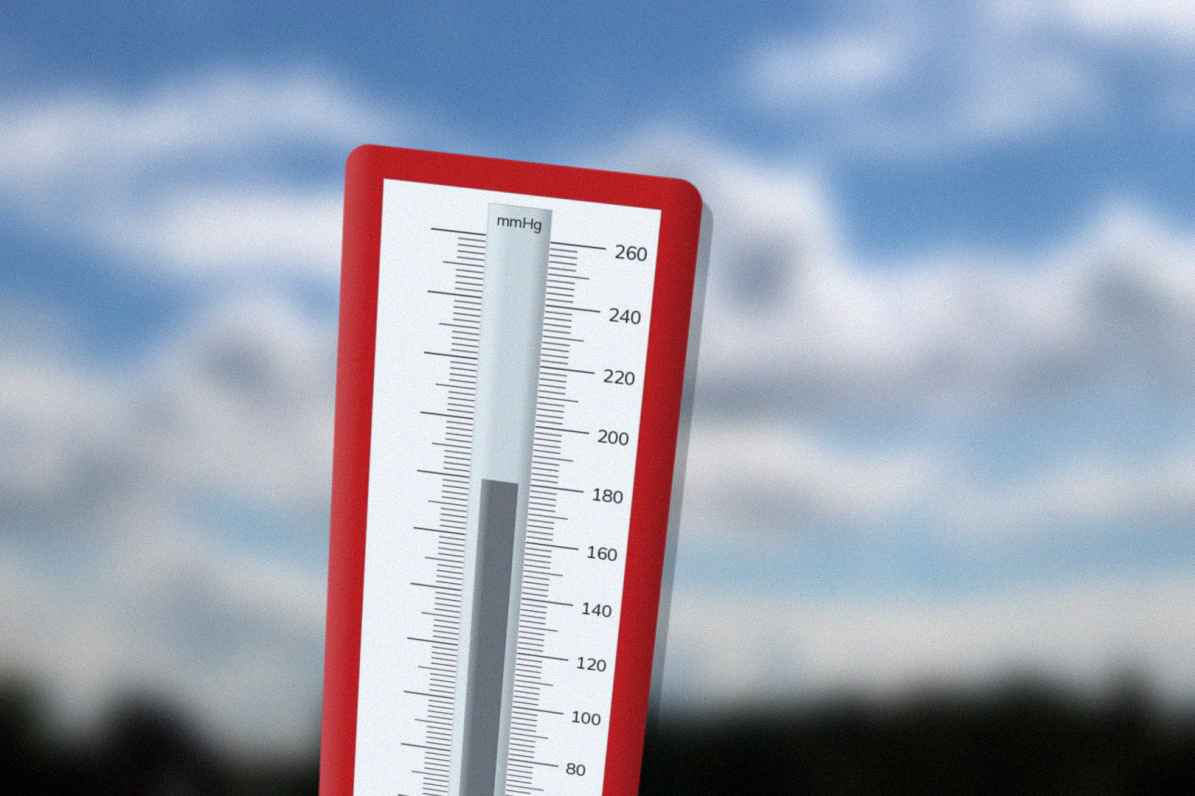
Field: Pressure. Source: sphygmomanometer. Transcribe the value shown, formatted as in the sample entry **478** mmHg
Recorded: **180** mmHg
